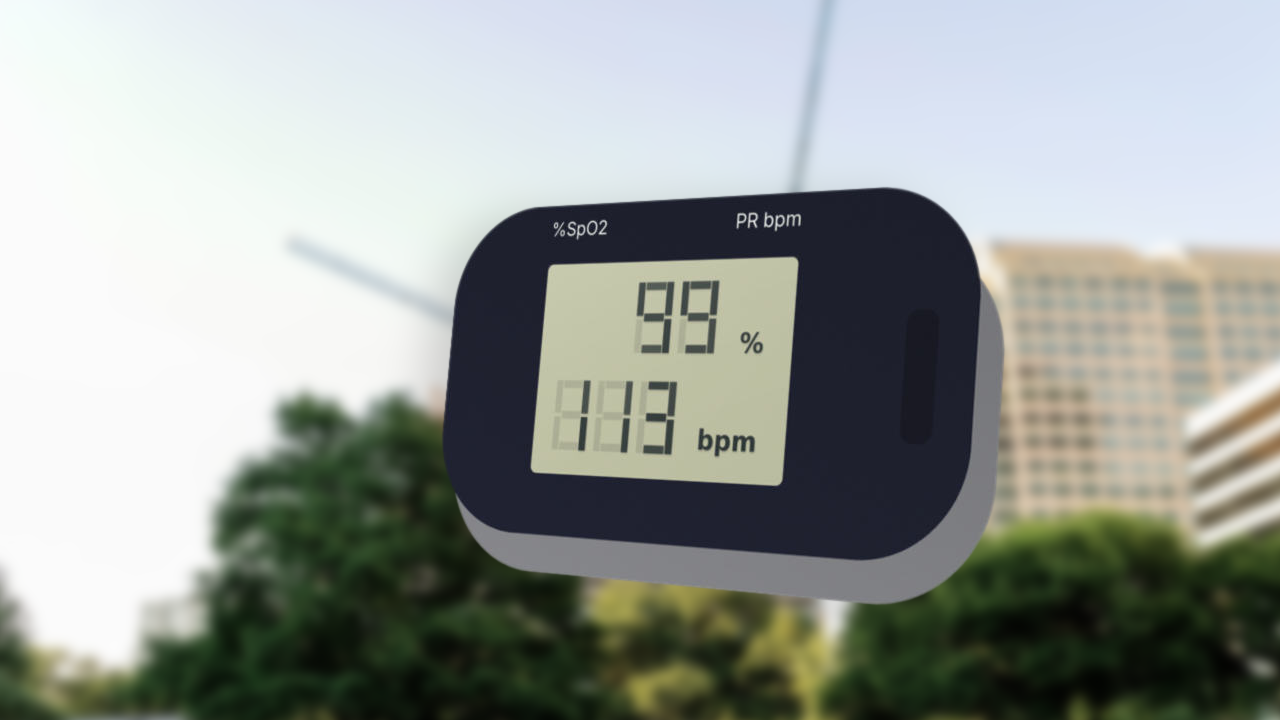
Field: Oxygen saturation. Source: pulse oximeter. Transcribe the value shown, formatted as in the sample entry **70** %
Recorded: **99** %
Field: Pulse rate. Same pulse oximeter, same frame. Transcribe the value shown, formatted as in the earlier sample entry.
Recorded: **113** bpm
